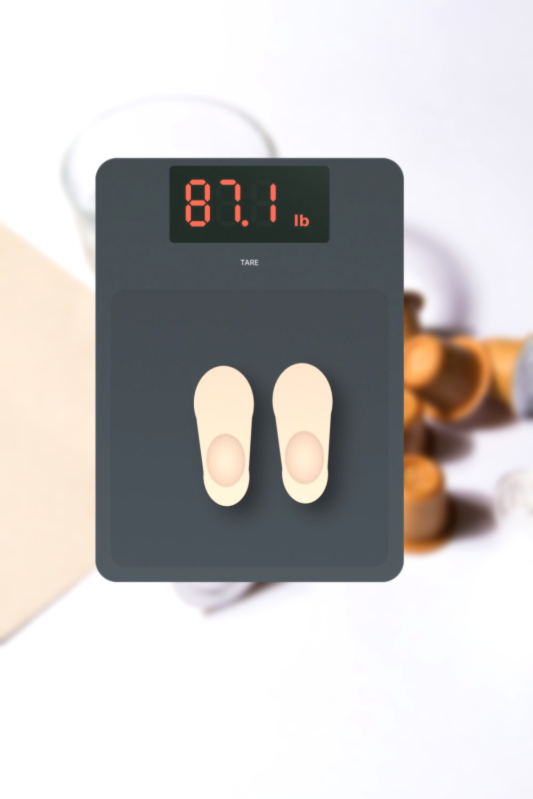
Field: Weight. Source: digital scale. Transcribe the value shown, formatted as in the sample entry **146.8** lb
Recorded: **87.1** lb
